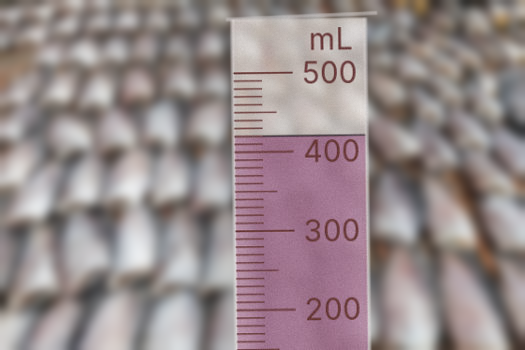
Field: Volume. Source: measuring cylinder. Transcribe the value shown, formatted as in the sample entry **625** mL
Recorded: **420** mL
